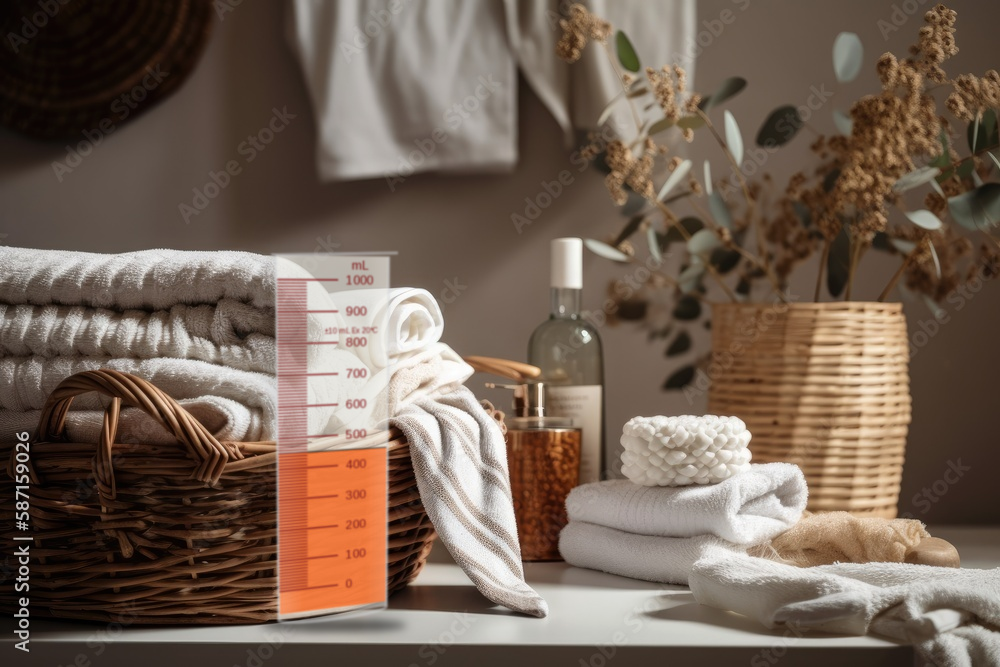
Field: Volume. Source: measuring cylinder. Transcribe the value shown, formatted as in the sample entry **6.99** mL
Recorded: **450** mL
